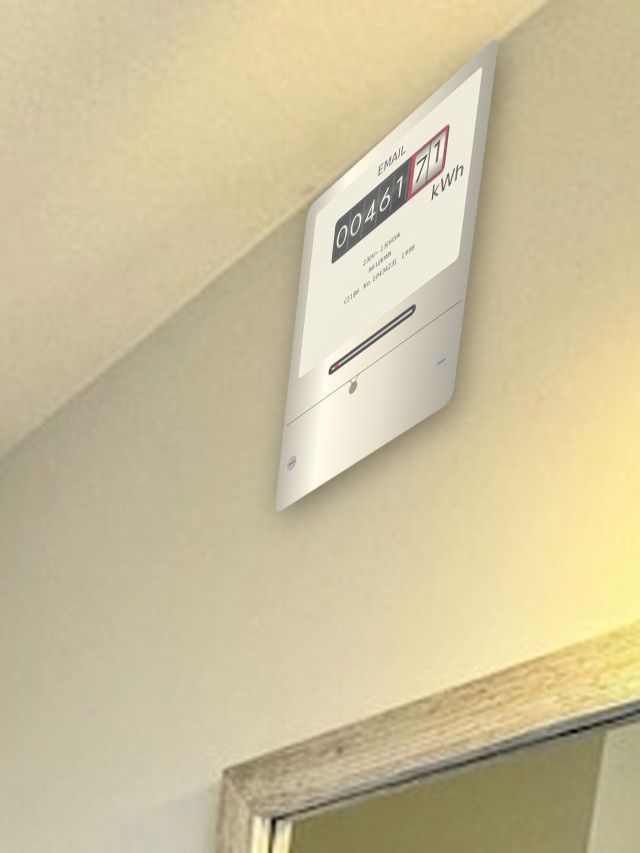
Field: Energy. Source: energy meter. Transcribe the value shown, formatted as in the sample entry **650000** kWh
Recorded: **461.71** kWh
